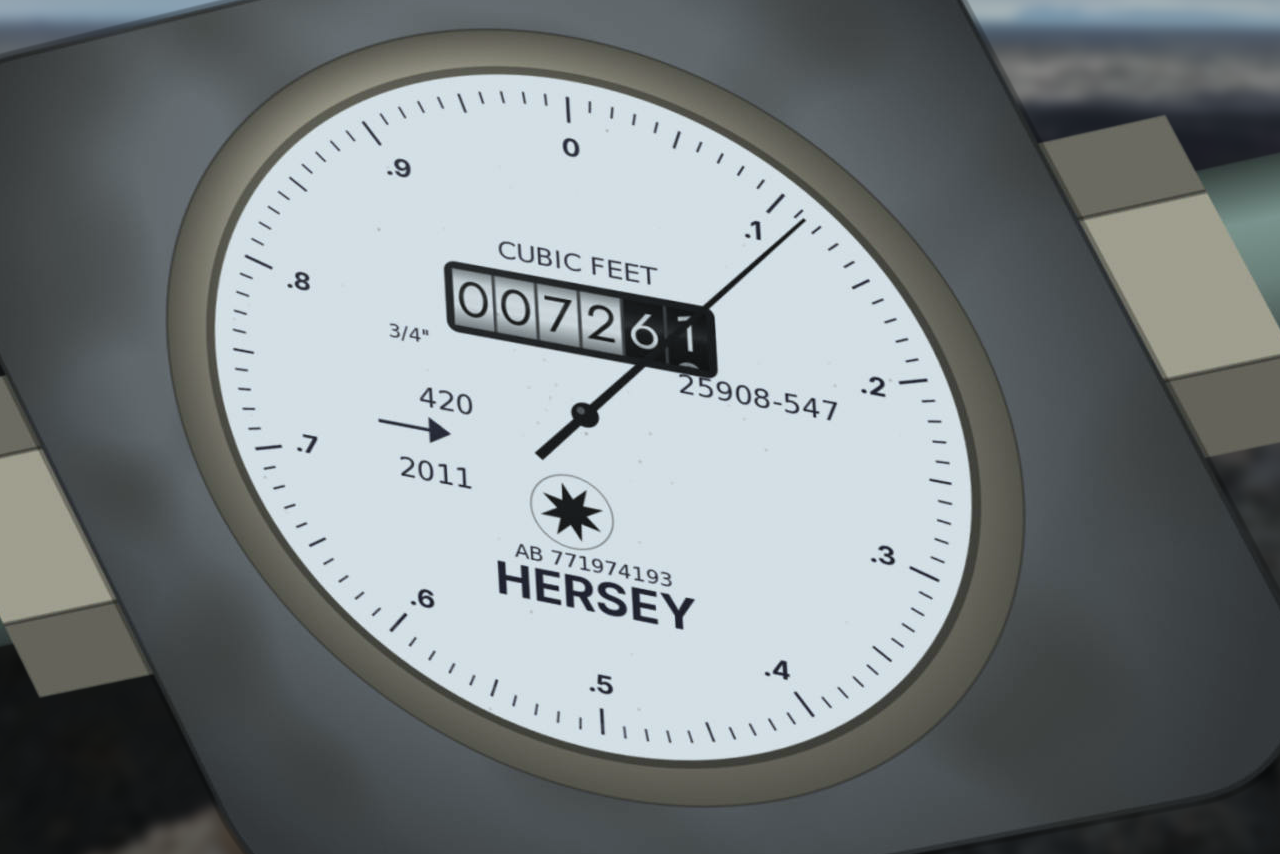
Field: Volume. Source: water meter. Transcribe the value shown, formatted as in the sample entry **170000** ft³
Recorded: **7261.11** ft³
